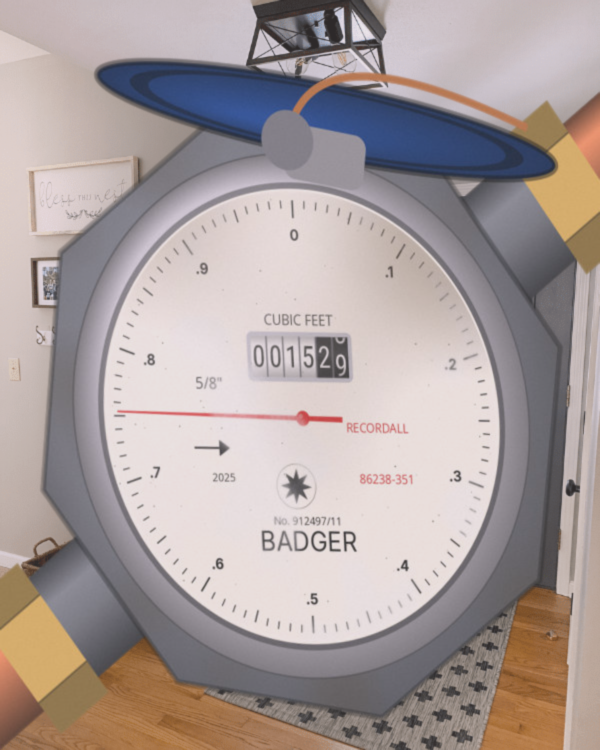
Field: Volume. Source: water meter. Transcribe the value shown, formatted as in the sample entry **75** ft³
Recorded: **1528.75** ft³
